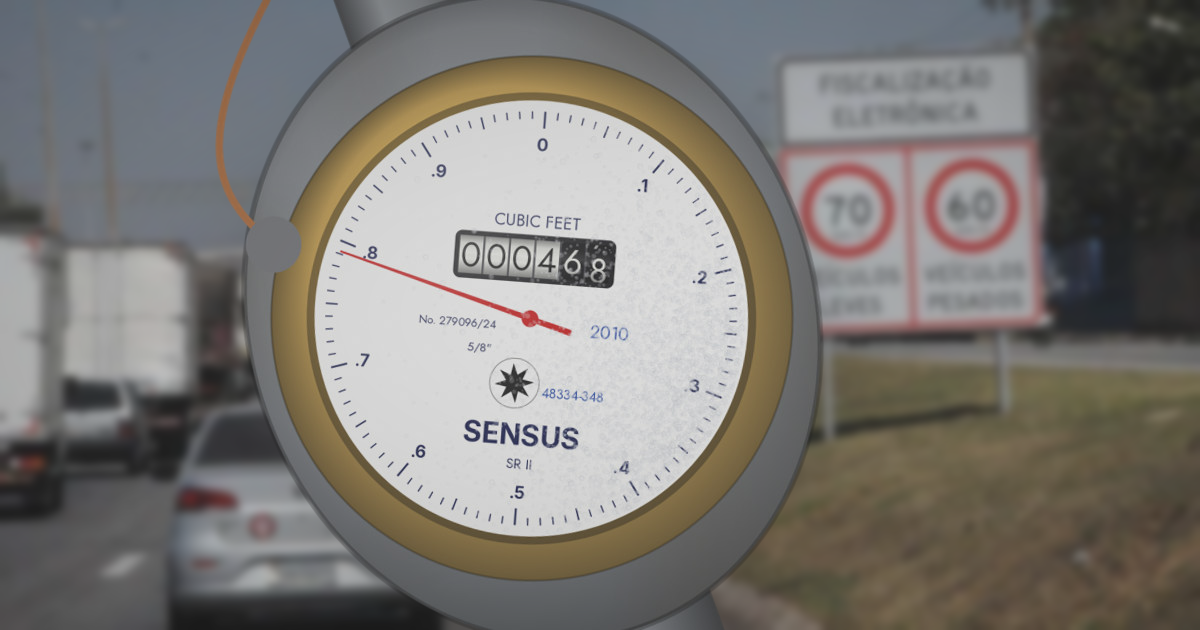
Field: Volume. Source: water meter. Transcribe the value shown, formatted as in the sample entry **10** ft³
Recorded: **467.79** ft³
